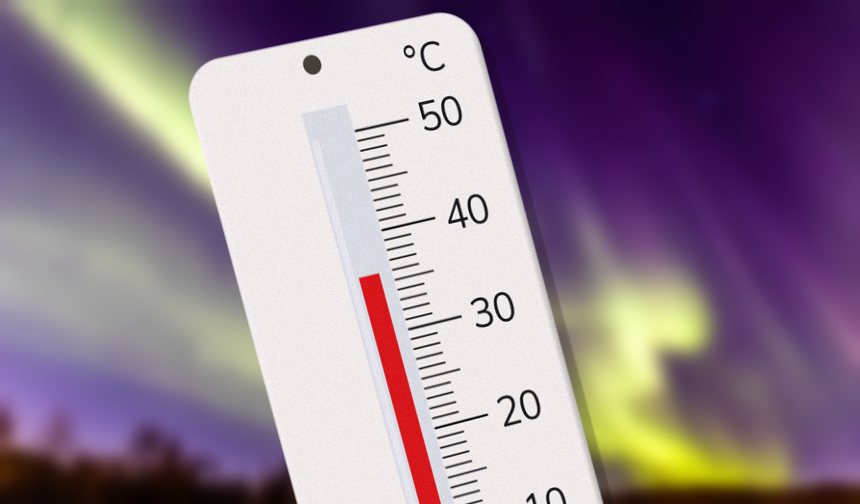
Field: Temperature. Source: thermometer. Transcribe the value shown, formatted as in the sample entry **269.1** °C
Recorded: **36** °C
